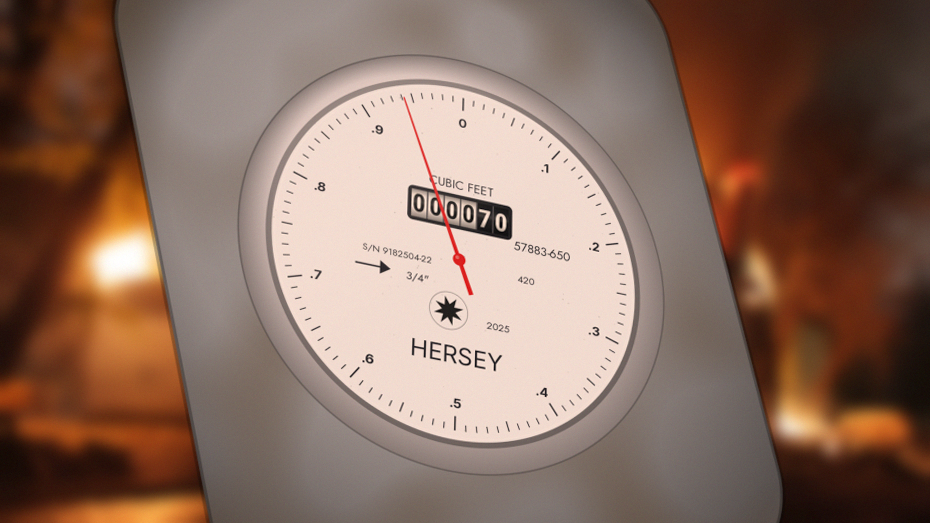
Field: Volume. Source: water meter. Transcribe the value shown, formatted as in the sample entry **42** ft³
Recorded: **69.94** ft³
